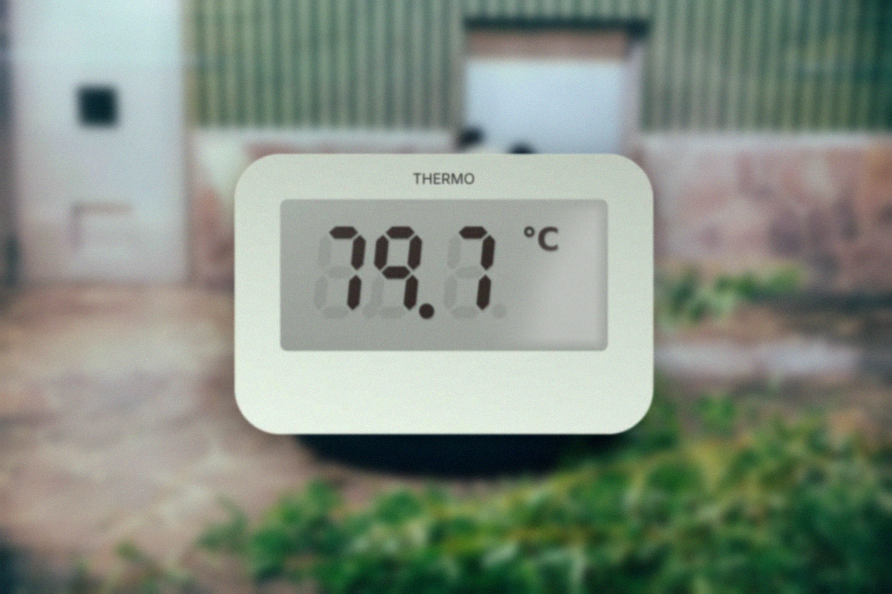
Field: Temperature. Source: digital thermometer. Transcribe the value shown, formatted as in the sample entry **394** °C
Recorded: **79.7** °C
